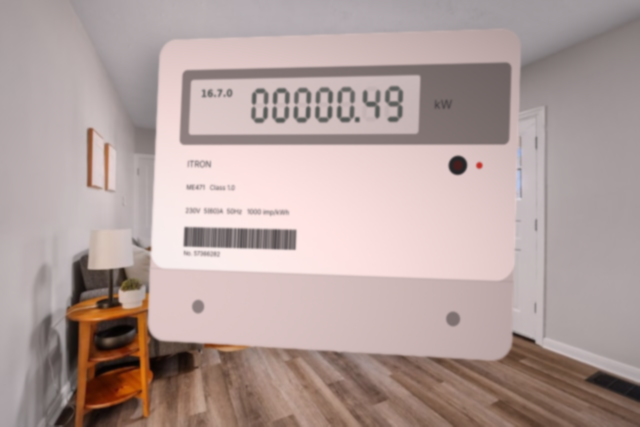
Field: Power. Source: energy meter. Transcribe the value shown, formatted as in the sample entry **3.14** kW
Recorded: **0.49** kW
